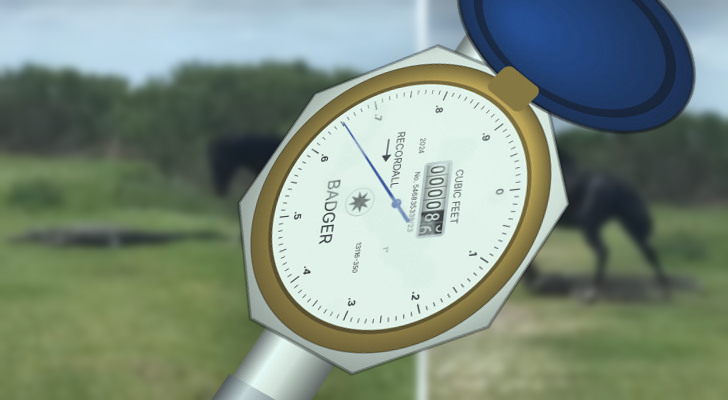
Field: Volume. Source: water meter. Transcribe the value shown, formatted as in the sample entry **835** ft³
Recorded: **85.65** ft³
